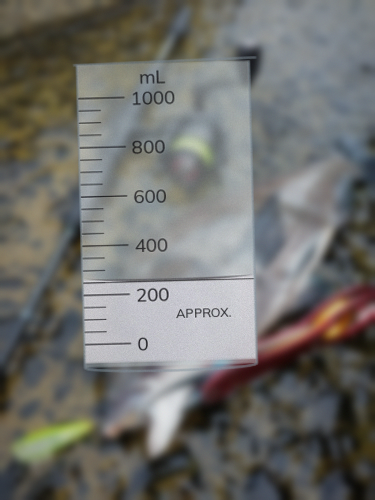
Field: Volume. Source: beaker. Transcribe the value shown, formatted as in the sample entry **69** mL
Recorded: **250** mL
